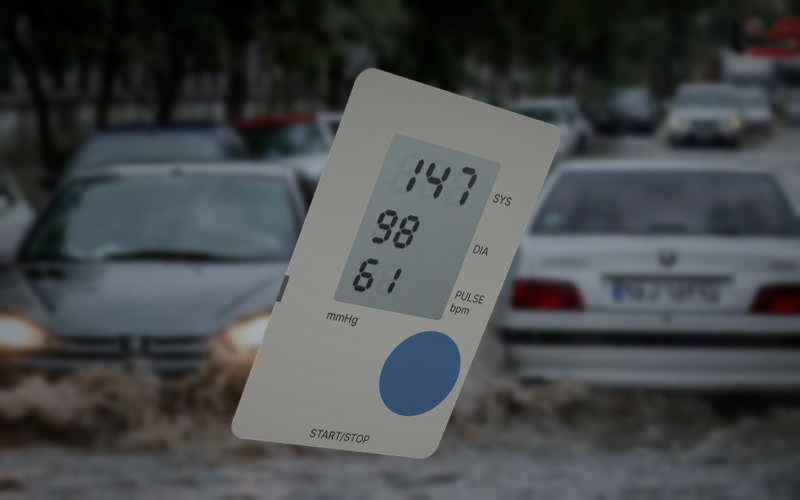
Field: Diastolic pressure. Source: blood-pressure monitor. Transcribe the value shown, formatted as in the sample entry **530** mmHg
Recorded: **98** mmHg
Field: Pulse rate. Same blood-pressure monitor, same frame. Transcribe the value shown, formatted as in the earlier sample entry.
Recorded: **61** bpm
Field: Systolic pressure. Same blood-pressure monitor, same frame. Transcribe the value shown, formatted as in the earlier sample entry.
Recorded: **147** mmHg
